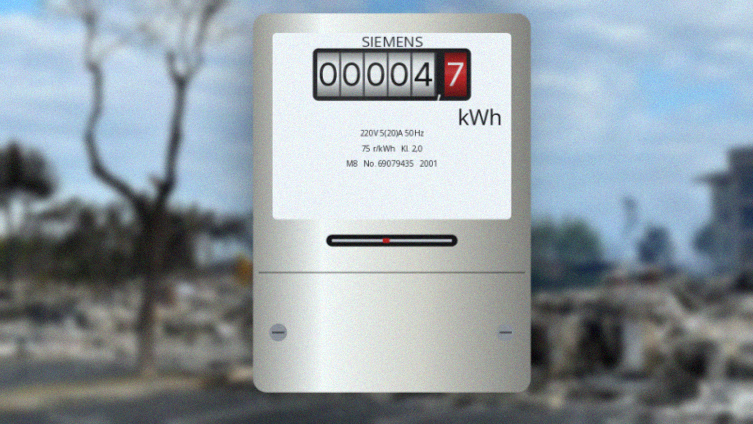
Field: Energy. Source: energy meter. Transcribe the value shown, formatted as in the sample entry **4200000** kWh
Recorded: **4.7** kWh
